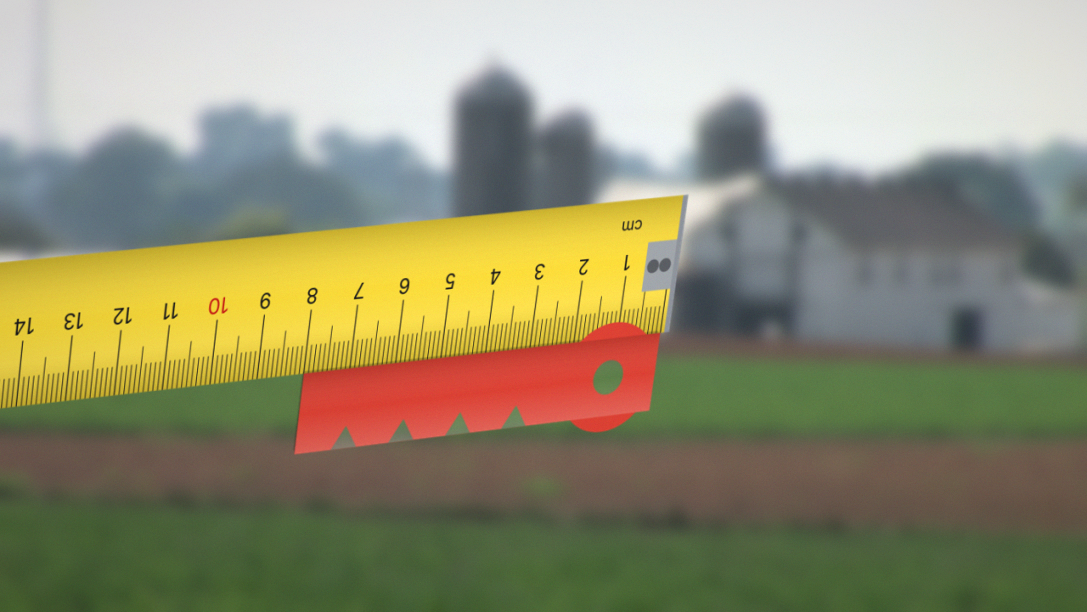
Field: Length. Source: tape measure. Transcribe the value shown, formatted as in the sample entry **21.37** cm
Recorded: **8** cm
